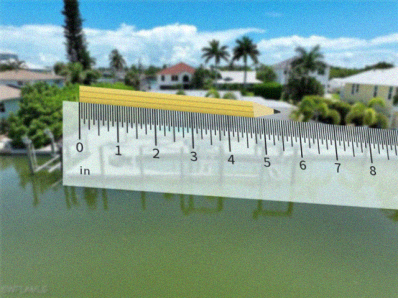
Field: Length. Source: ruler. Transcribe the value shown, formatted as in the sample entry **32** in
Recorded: **5.5** in
